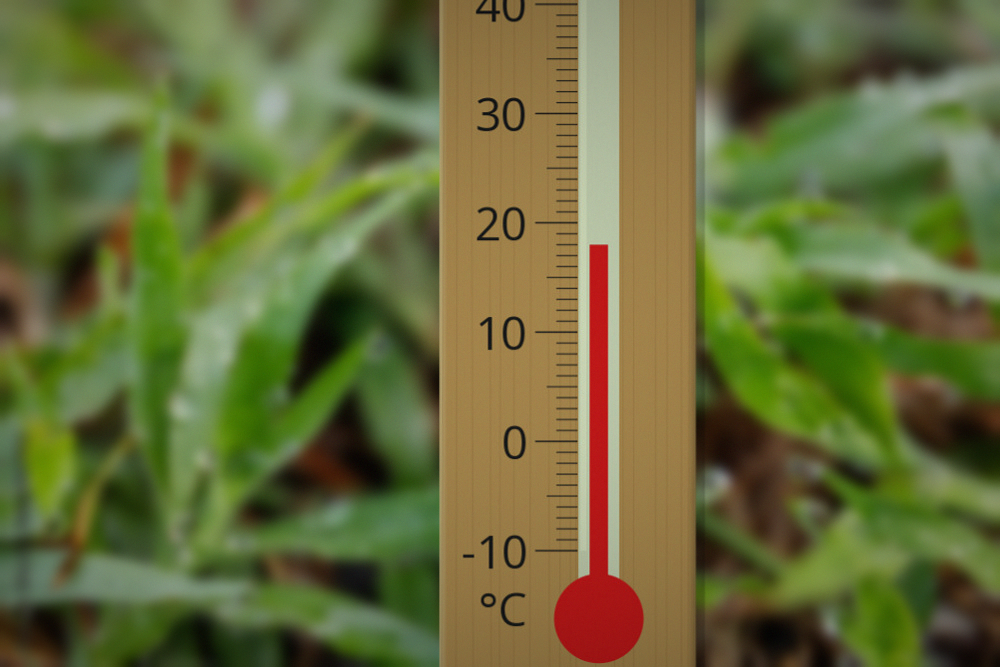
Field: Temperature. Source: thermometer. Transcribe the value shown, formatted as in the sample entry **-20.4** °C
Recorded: **18** °C
